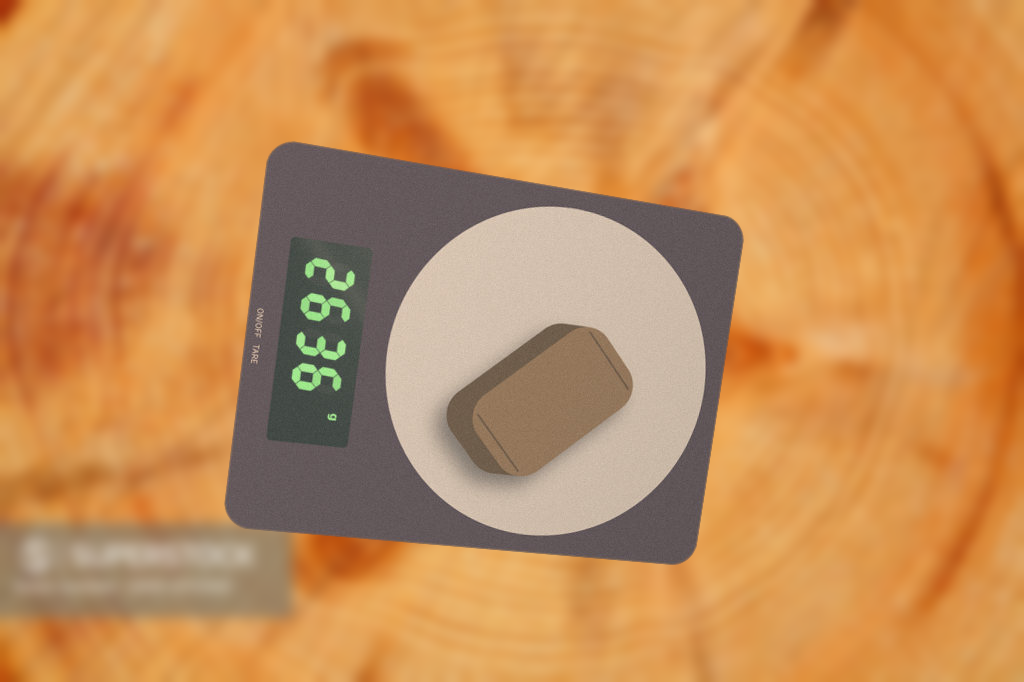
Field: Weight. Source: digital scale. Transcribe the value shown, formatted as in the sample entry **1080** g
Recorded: **2636** g
